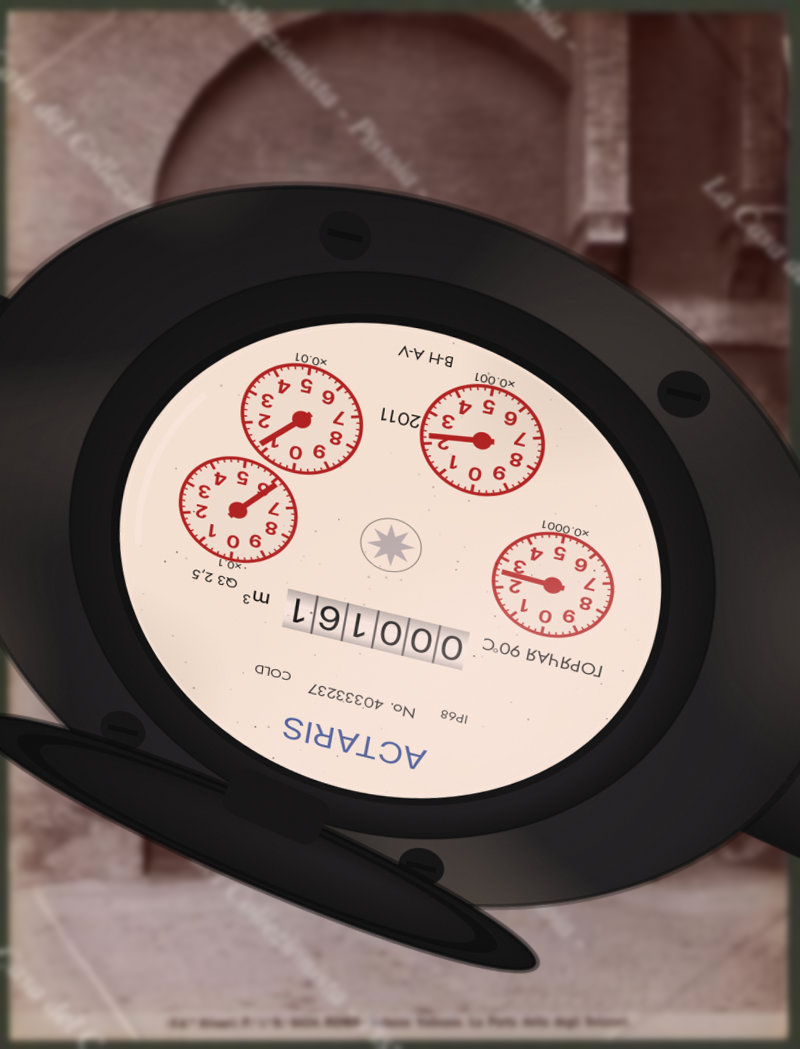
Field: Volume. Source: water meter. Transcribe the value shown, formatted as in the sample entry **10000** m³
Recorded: **161.6122** m³
